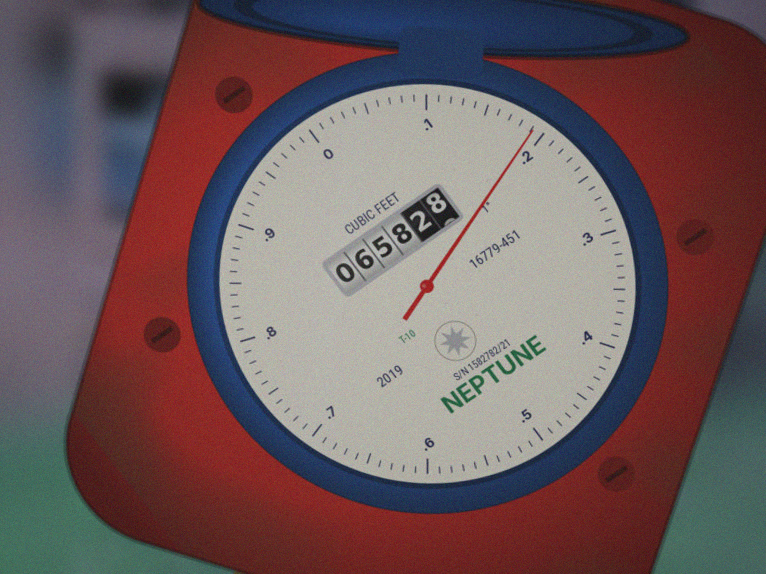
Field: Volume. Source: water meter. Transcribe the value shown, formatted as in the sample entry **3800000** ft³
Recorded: **65828.19** ft³
